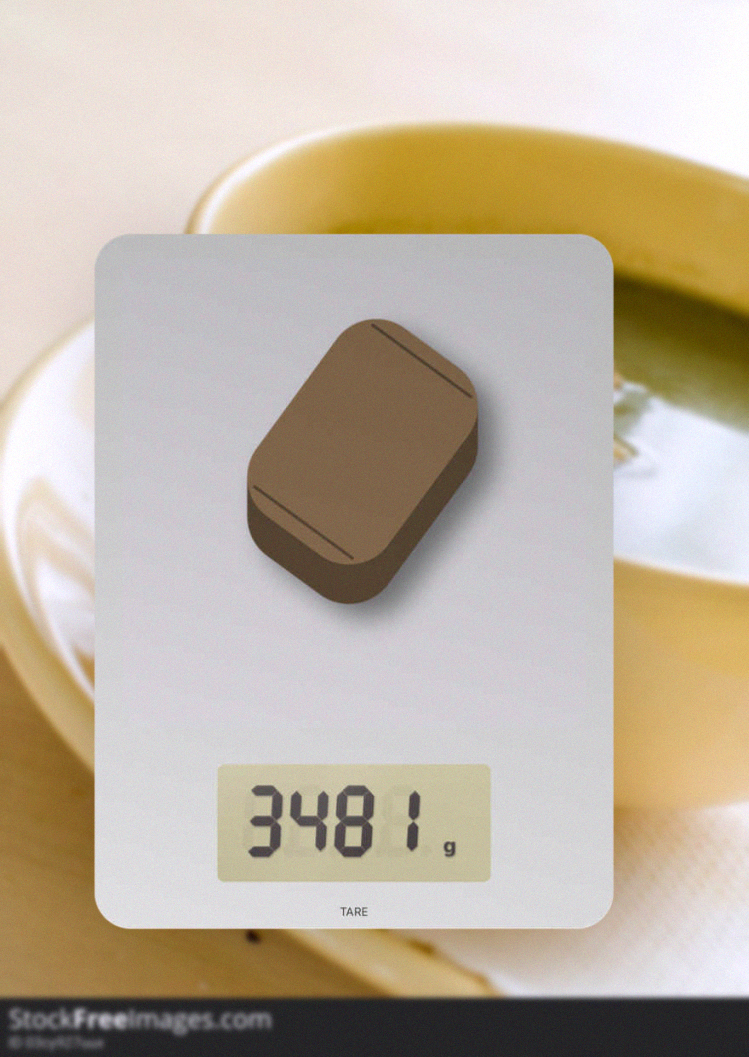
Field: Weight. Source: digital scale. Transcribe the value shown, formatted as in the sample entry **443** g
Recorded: **3481** g
